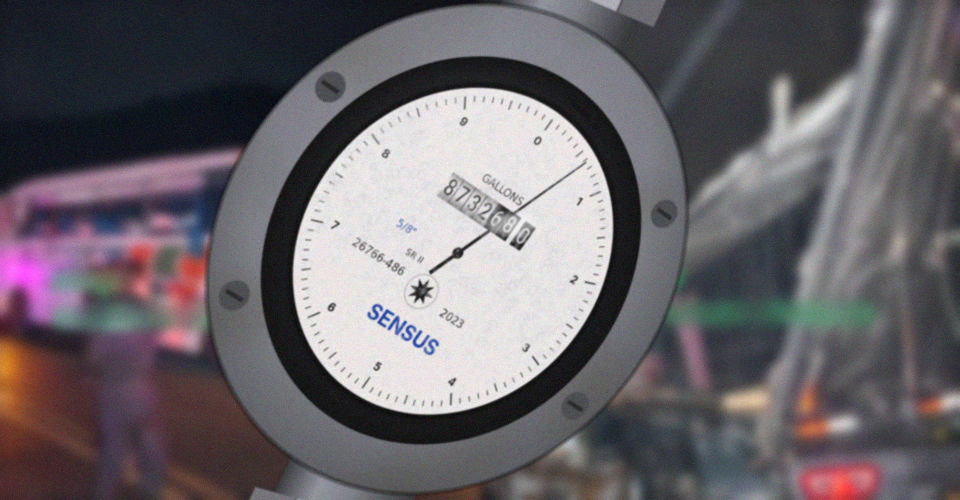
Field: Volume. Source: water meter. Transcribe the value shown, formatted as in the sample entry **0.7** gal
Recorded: **8732680.6** gal
